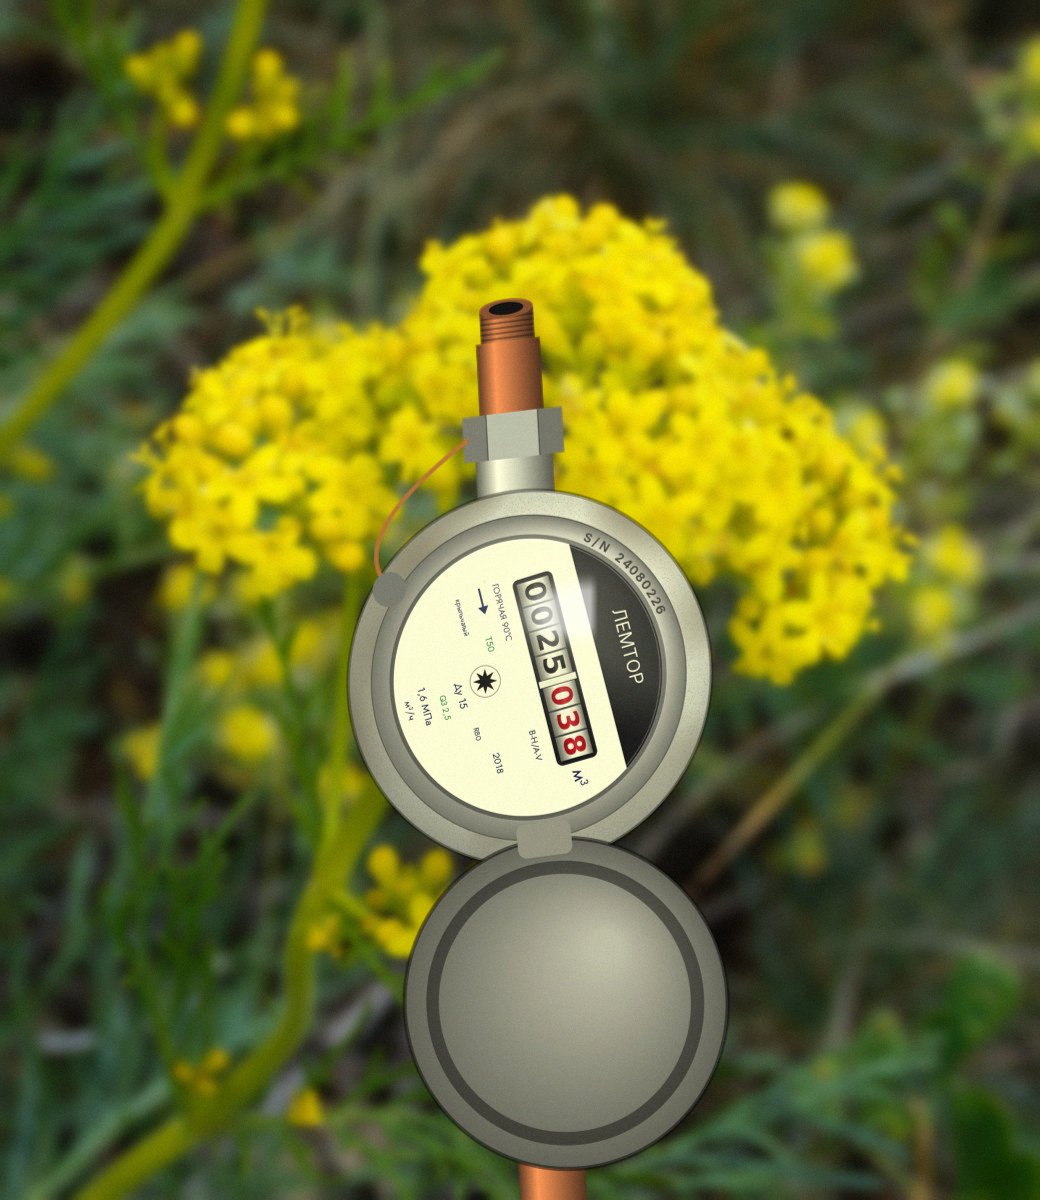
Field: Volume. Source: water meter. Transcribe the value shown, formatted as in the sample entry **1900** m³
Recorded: **25.038** m³
